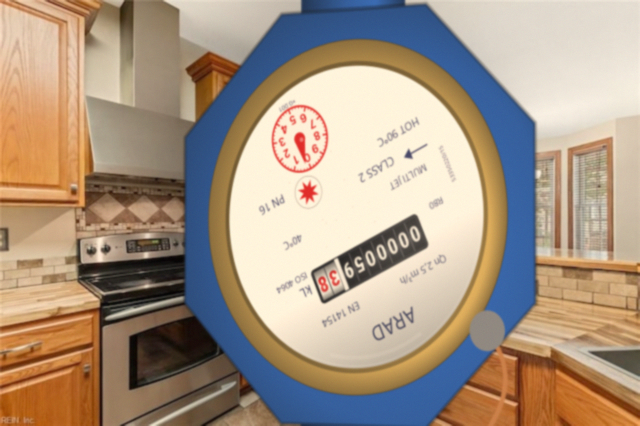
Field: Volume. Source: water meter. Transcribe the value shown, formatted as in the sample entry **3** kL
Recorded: **59.380** kL
